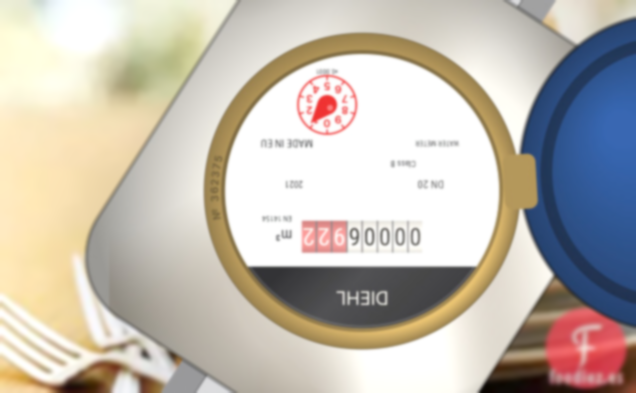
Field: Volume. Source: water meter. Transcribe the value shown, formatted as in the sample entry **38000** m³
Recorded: **6.9221** m³
